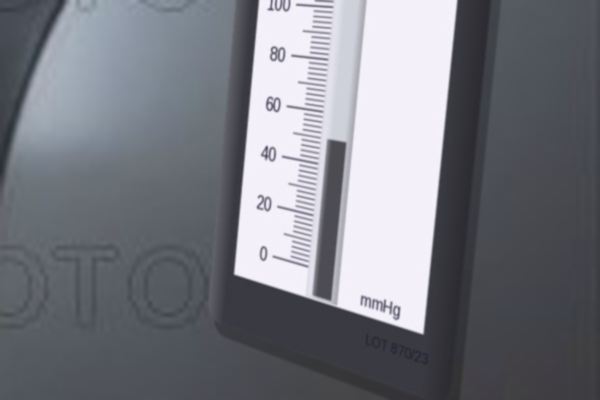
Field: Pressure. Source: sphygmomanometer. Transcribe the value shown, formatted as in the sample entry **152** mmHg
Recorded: **50** mmHg
